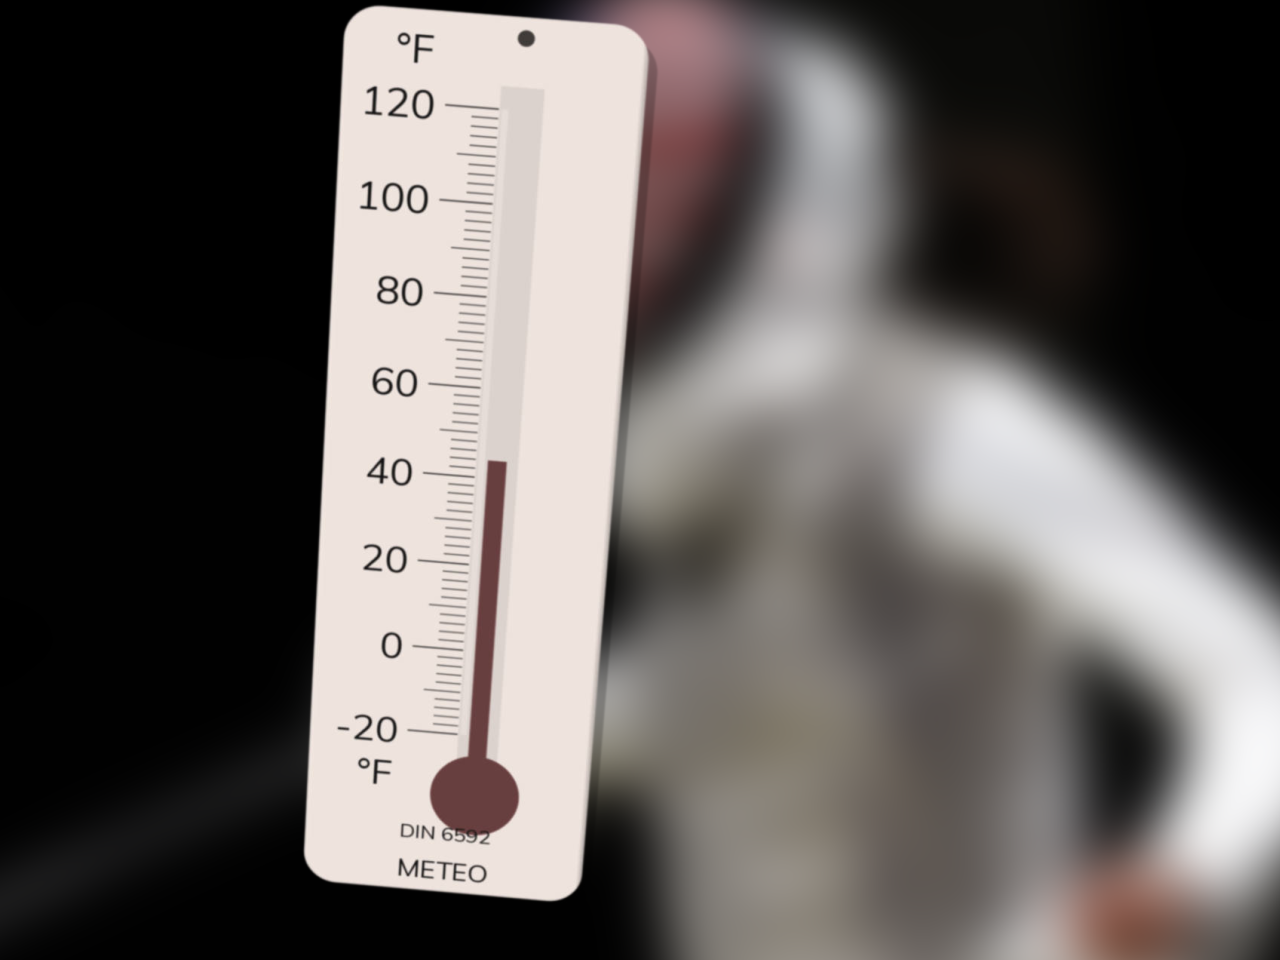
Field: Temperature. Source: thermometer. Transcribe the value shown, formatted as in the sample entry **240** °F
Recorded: **44** °F
